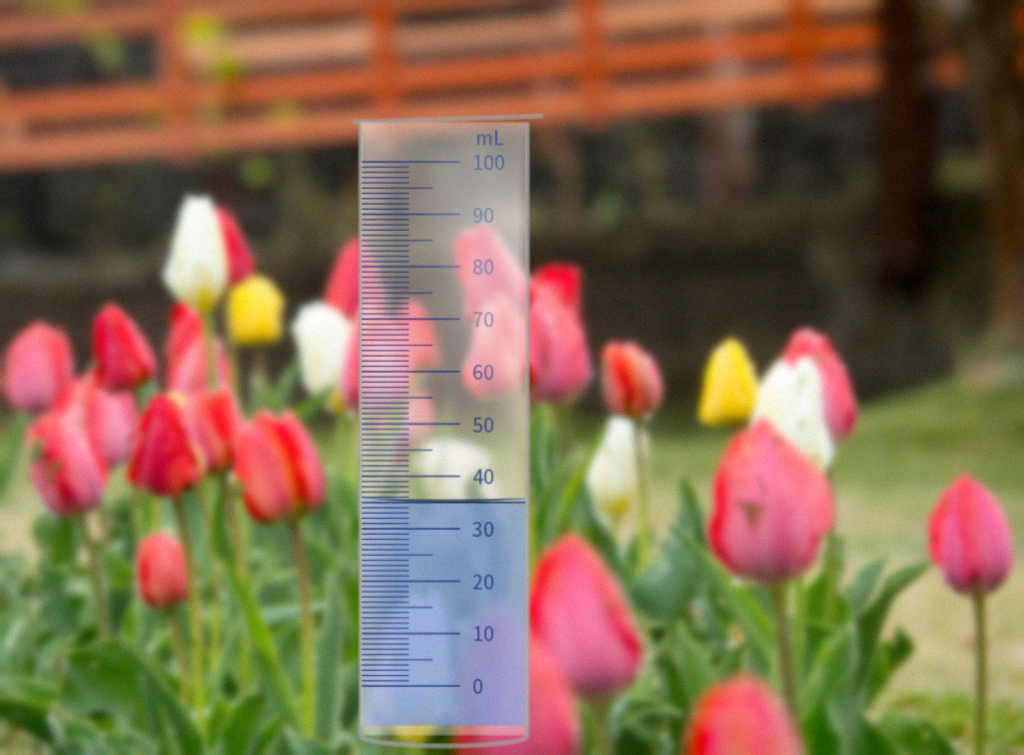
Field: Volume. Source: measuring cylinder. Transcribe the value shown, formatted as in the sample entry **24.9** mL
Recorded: **35** mL
